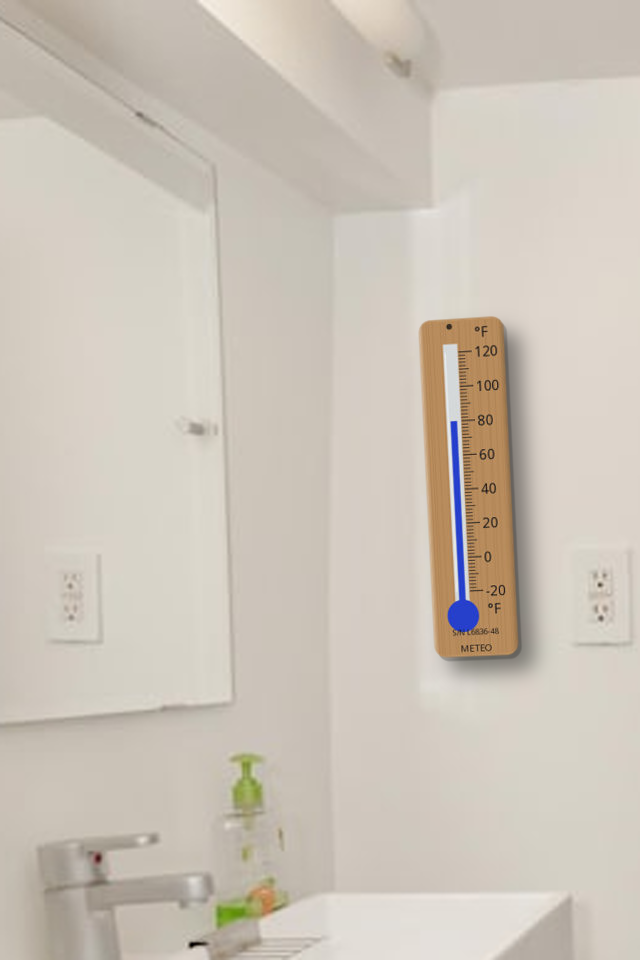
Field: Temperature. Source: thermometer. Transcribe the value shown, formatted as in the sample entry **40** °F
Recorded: **80** °F
